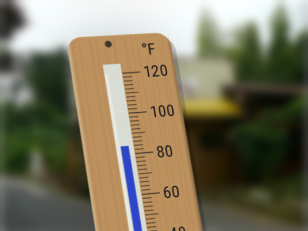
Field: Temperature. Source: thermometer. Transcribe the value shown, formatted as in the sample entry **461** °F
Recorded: **84** °F
